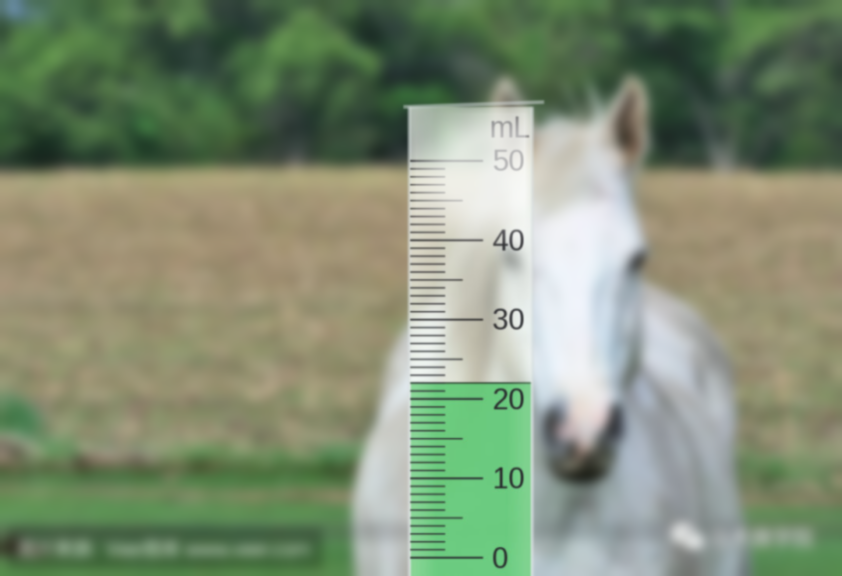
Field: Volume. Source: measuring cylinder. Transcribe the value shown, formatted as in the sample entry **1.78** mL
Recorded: **22** mL
